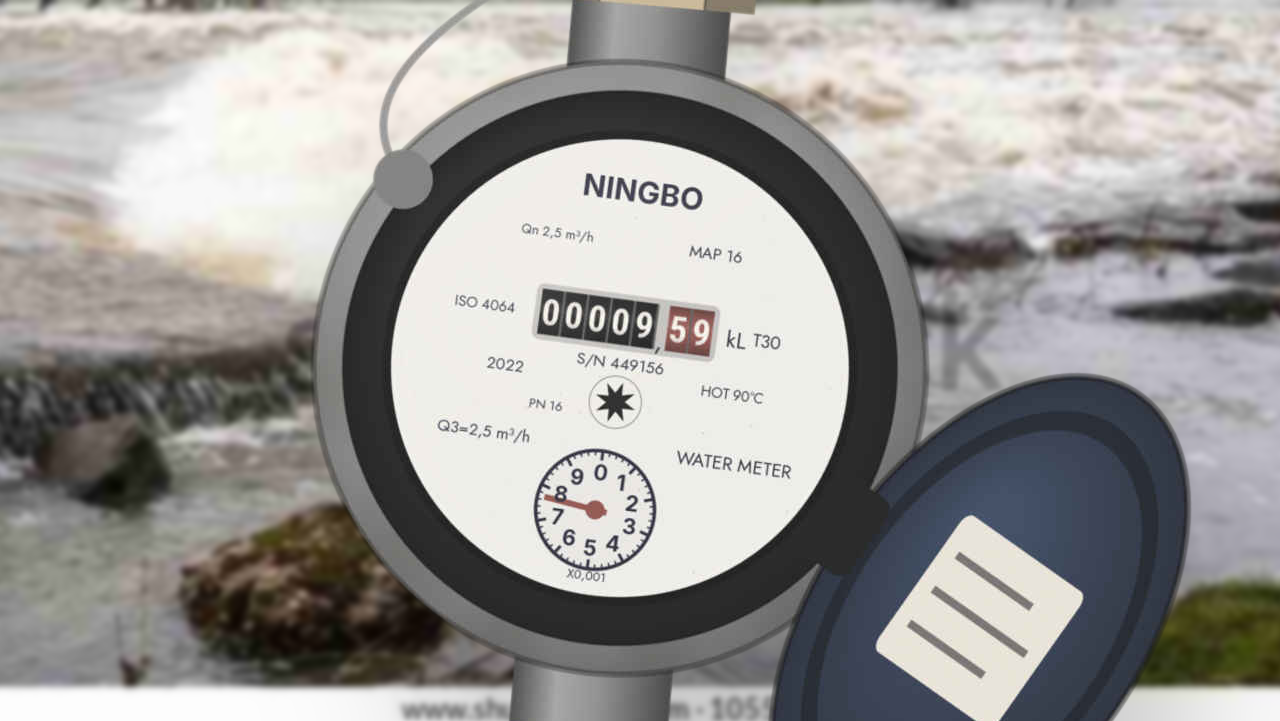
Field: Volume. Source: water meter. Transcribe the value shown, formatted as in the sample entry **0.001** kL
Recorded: **9.597** kL
